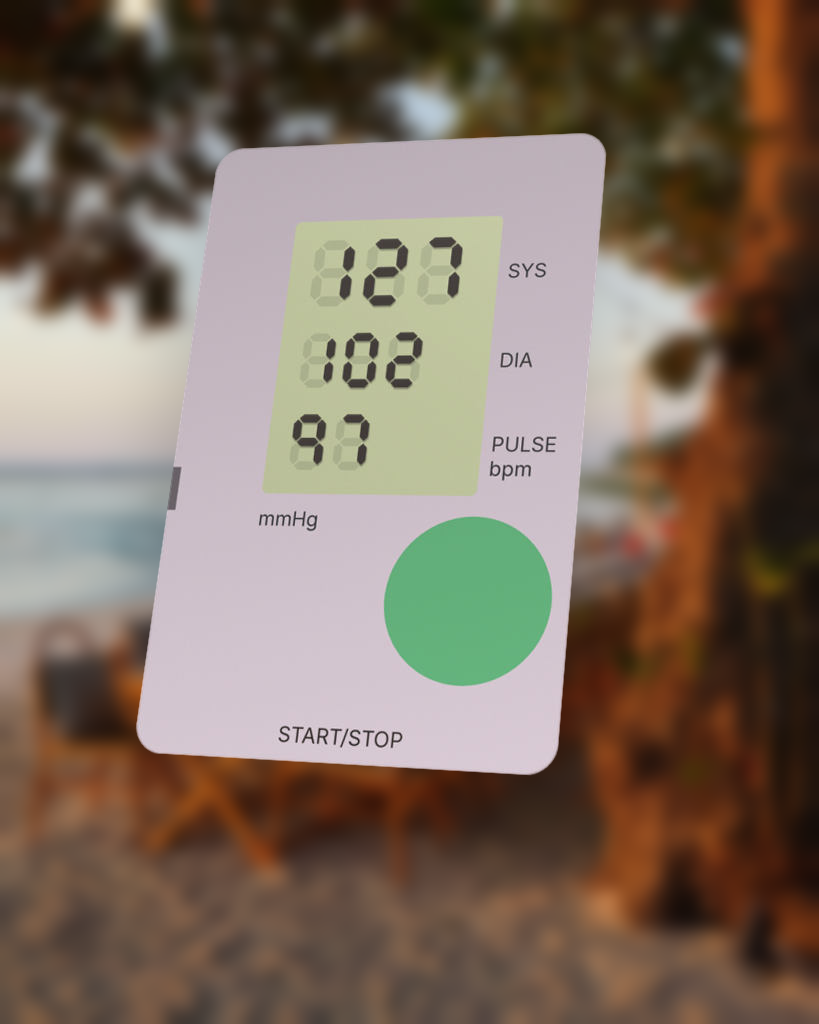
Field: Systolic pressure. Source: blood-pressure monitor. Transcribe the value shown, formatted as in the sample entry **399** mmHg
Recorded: **127** mmHg
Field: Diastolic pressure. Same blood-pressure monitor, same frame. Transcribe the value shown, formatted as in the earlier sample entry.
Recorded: **102** mmHg
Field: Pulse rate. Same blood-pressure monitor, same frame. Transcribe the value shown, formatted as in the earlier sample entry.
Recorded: **97** bpm
